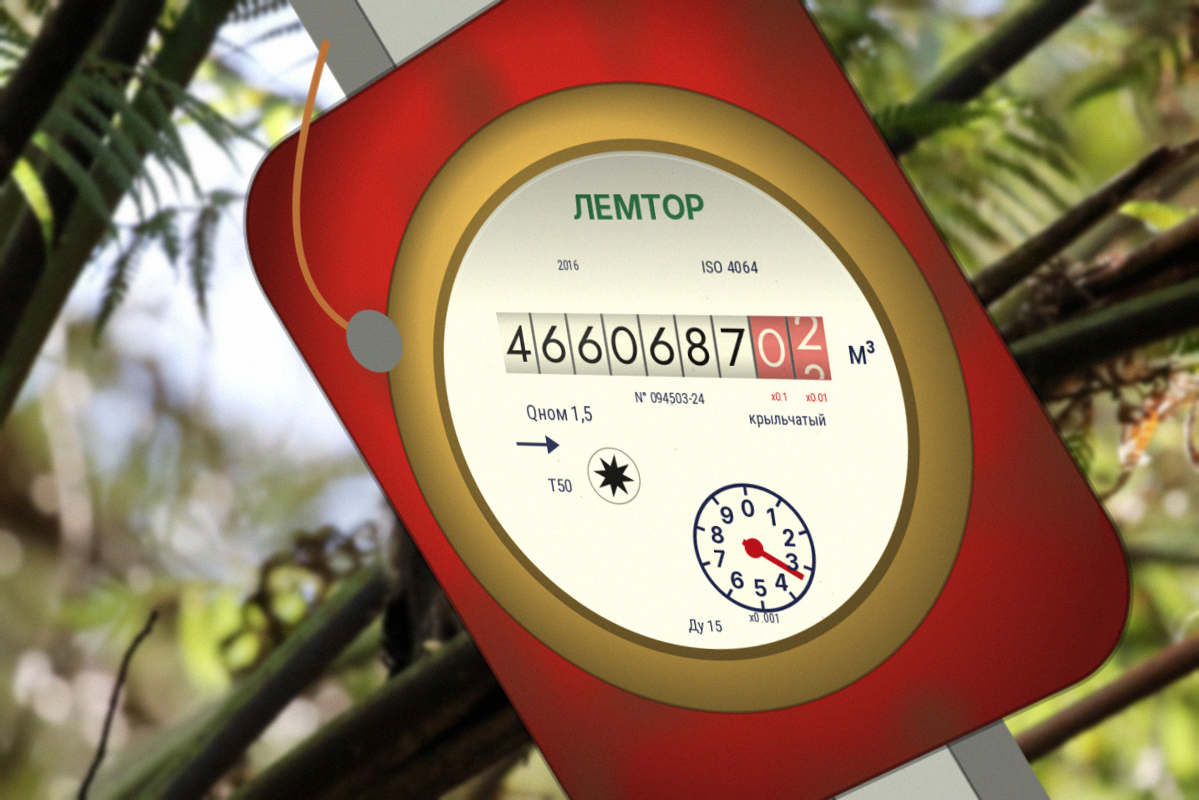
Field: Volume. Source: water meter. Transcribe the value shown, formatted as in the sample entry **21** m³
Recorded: **4660687.023** m³
